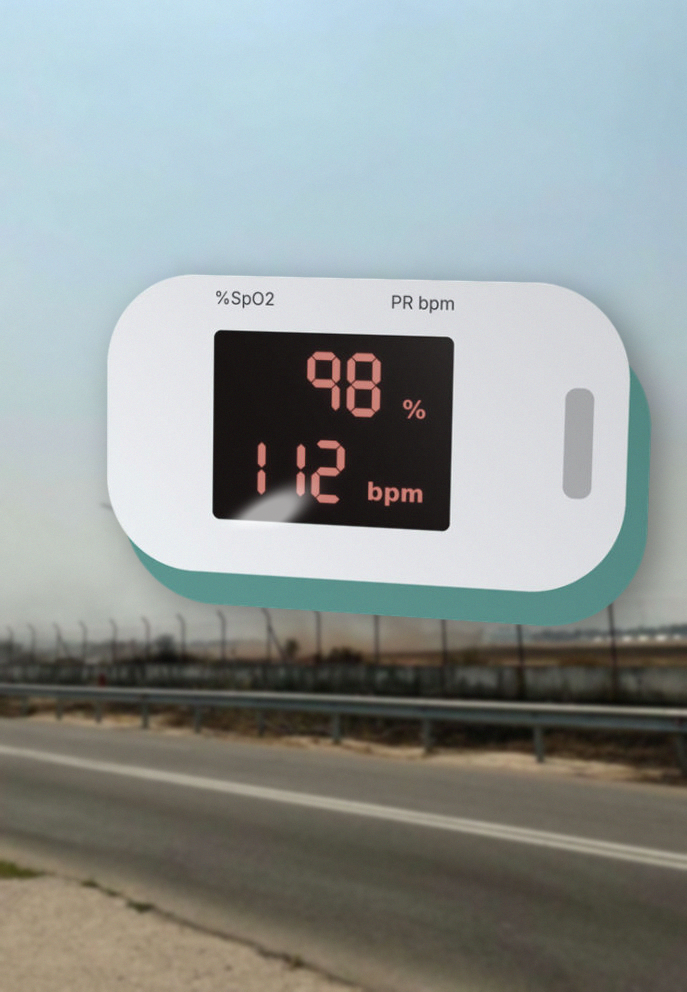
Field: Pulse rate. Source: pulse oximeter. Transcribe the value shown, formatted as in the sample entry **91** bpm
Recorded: **112** bpm
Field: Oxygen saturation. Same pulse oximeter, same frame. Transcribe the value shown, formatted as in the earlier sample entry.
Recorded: **98** %
